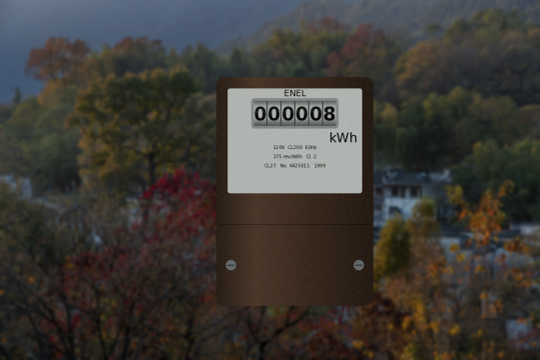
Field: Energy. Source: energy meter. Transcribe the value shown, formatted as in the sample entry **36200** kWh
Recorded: **8** kWh
